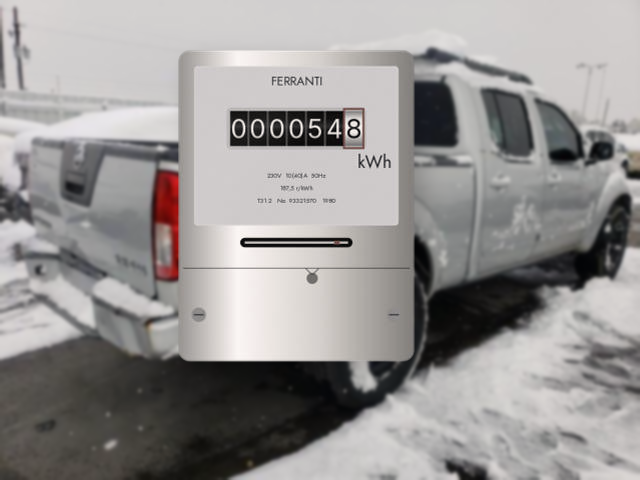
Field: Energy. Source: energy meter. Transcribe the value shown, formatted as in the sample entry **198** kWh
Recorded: **54.8** kWh
